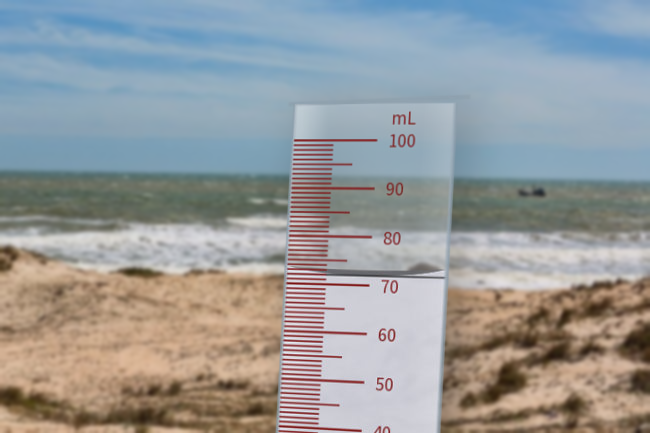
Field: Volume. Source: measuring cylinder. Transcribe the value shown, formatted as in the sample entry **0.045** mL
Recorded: **72** mL
